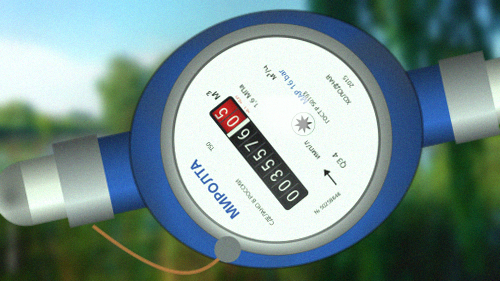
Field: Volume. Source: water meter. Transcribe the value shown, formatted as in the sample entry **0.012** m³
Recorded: **35576.05** m³
